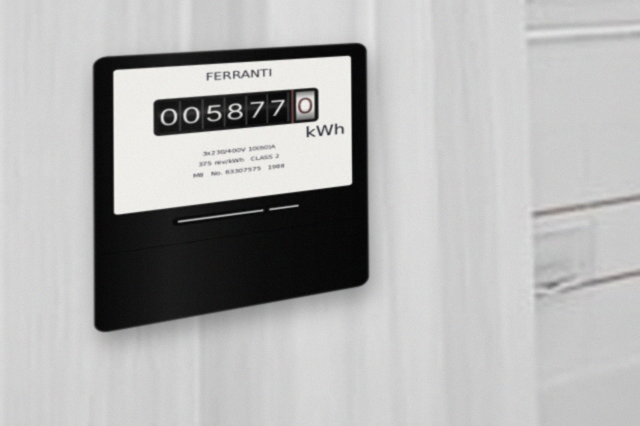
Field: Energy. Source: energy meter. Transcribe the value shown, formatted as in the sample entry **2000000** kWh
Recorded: **5877.0** kWh
